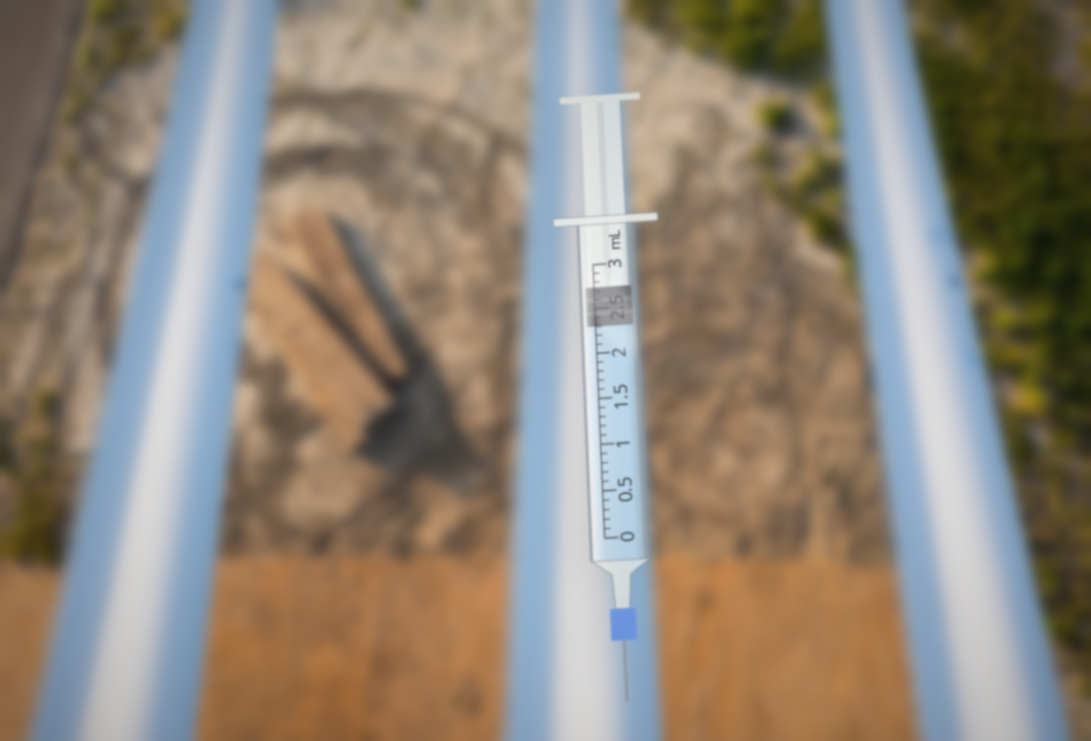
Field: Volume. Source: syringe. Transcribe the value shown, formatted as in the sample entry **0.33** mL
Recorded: **2.3** mL
